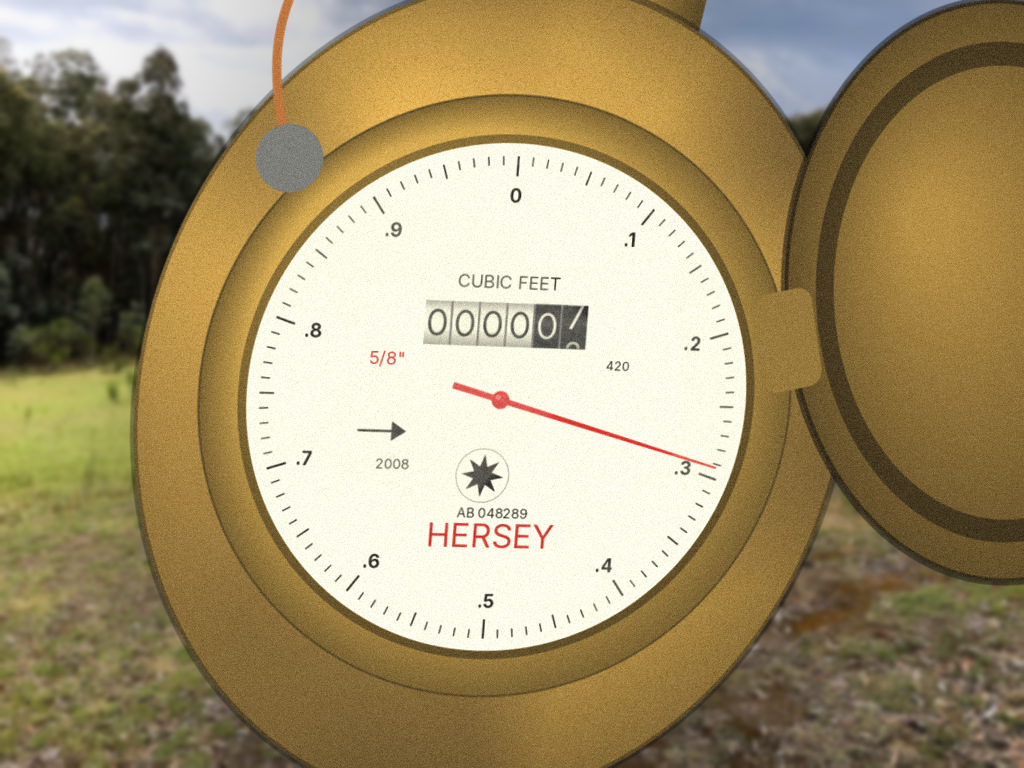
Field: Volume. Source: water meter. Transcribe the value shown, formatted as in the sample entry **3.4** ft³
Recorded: **7.29** ft³
